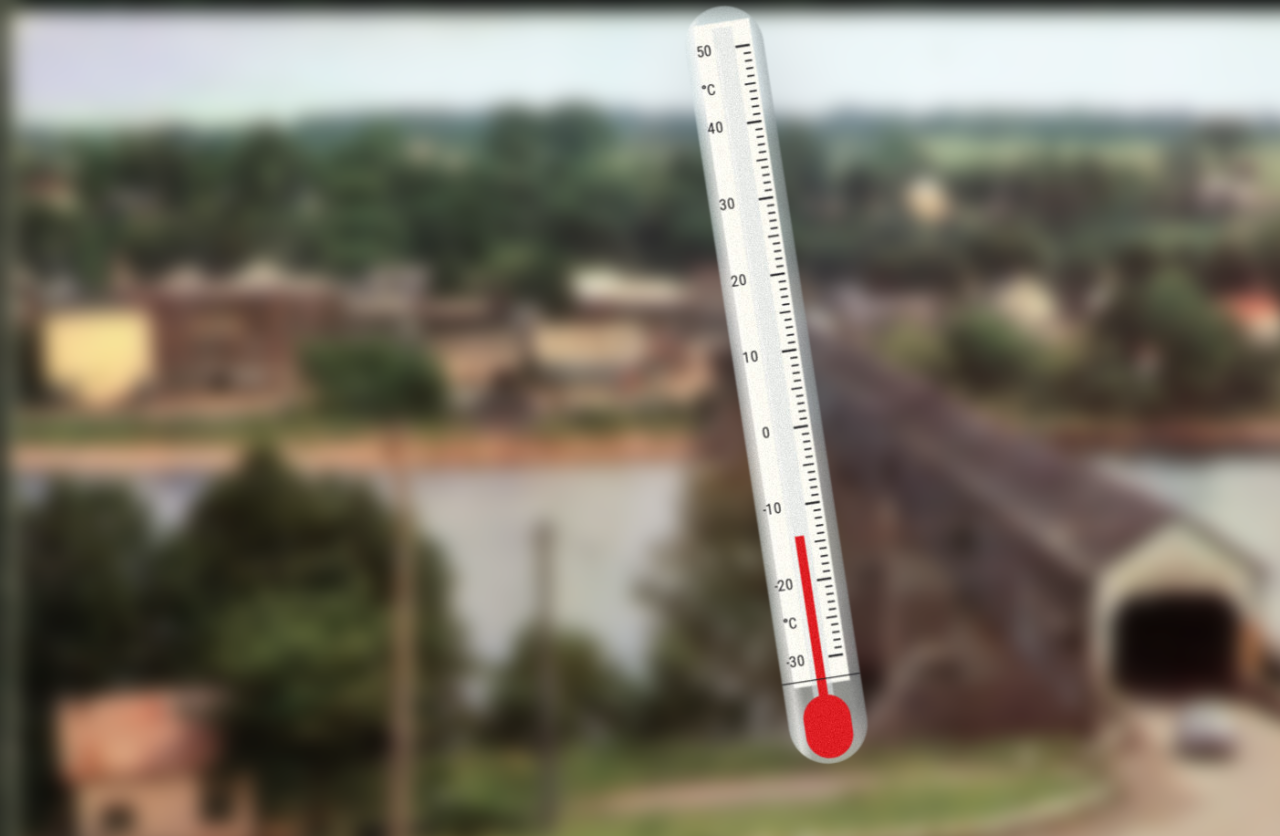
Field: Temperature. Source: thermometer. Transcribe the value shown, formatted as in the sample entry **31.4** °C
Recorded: **-14** °C
